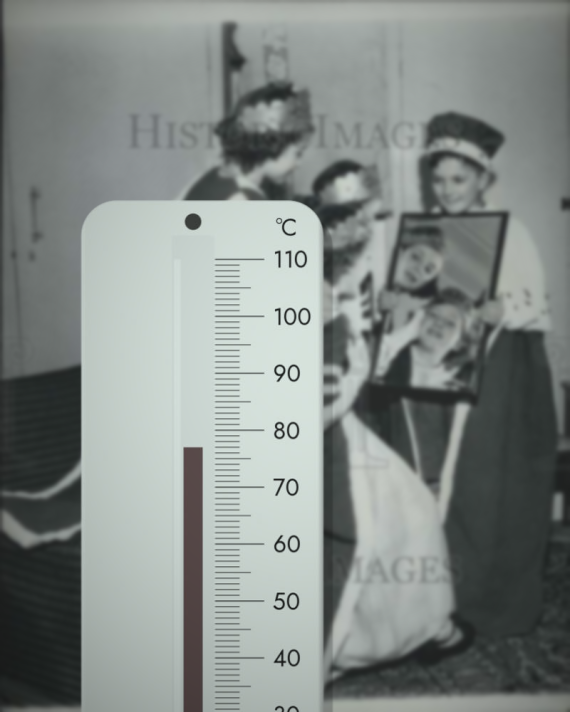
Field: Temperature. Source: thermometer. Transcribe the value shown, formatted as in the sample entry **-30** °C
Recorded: **77** °C
